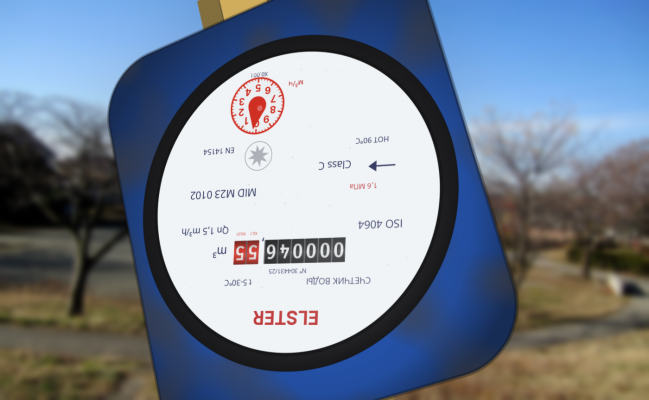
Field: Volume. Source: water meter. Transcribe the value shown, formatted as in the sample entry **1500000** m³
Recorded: **46.550** m³
